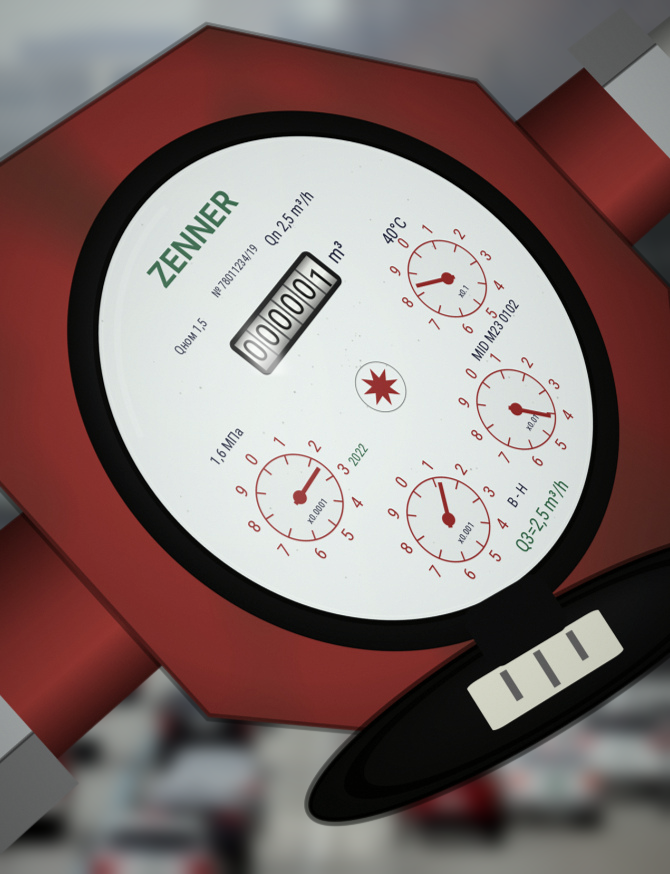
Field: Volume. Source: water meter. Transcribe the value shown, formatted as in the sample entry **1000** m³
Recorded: **0.8412** m³
